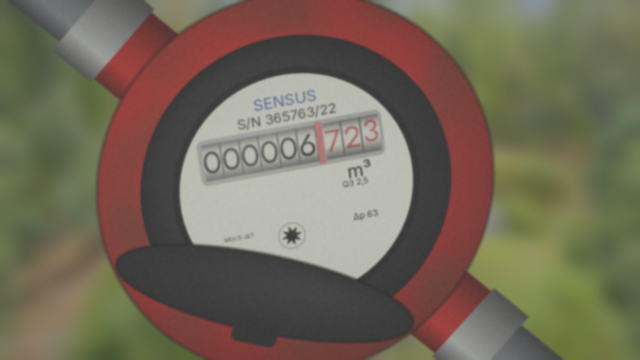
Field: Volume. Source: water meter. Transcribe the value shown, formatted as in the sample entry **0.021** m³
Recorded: **6.723** m³
